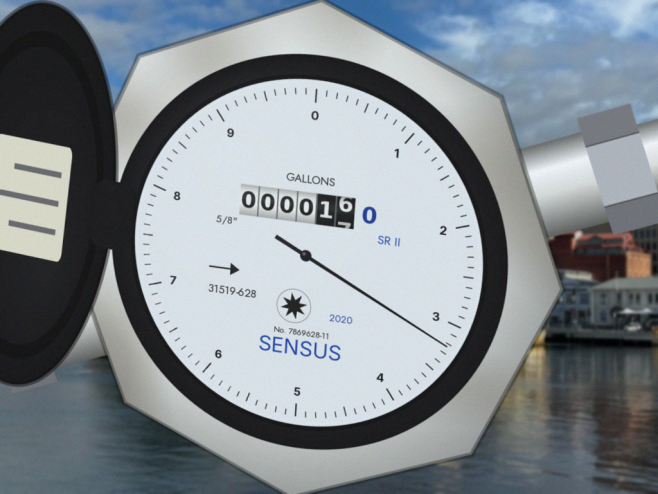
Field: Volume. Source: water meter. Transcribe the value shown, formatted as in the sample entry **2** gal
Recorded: **163.2** gal
